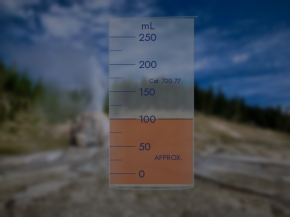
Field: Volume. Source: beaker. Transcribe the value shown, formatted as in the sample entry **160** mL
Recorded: **100** mL
